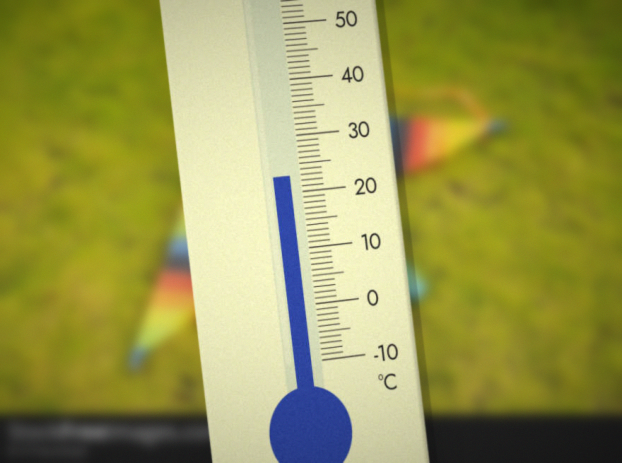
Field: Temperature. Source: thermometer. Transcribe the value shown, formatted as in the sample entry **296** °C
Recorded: **23** °C
